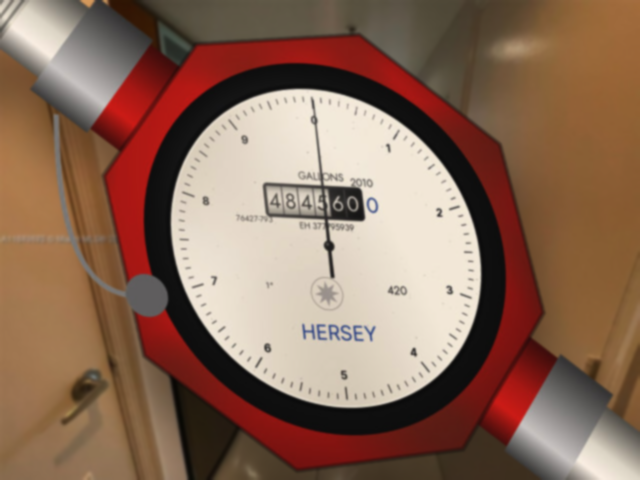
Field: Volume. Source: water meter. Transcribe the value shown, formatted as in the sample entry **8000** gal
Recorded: **4845600.0** gal
